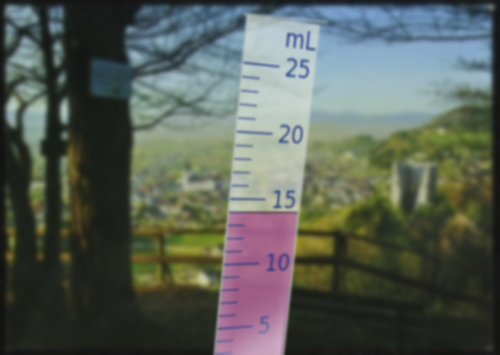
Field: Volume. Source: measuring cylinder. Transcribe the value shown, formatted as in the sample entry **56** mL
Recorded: **14** mL
